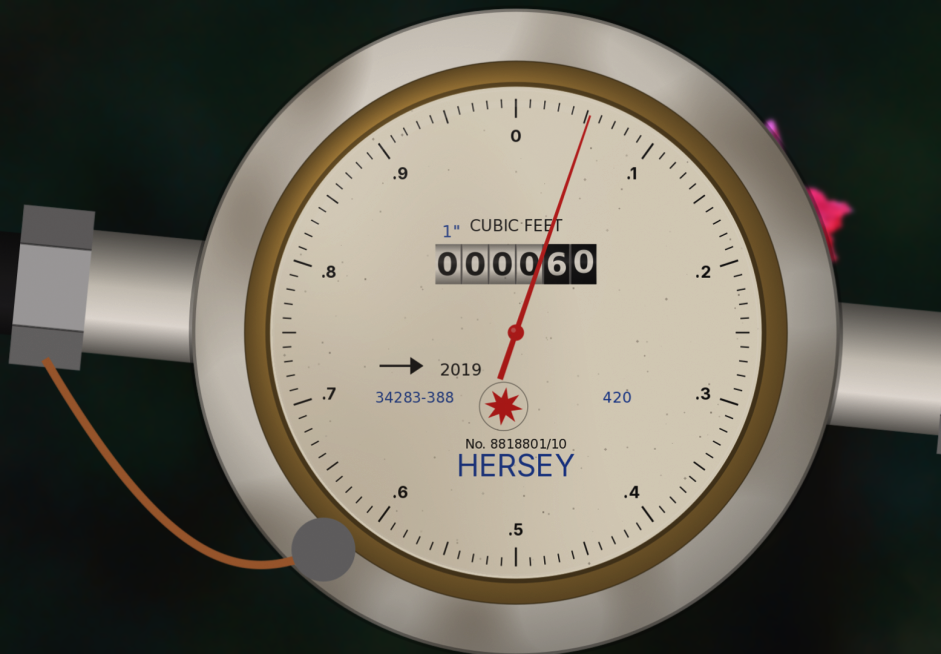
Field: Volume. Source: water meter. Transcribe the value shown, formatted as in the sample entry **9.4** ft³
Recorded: **60.05** ft³
